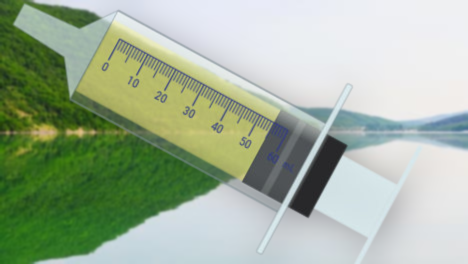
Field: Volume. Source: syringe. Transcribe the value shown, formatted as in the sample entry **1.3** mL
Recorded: **55** mL
